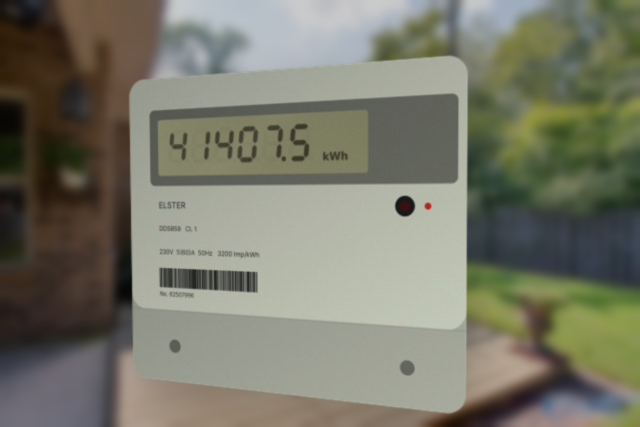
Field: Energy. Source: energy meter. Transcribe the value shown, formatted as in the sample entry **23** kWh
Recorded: **41407.5** kWh
